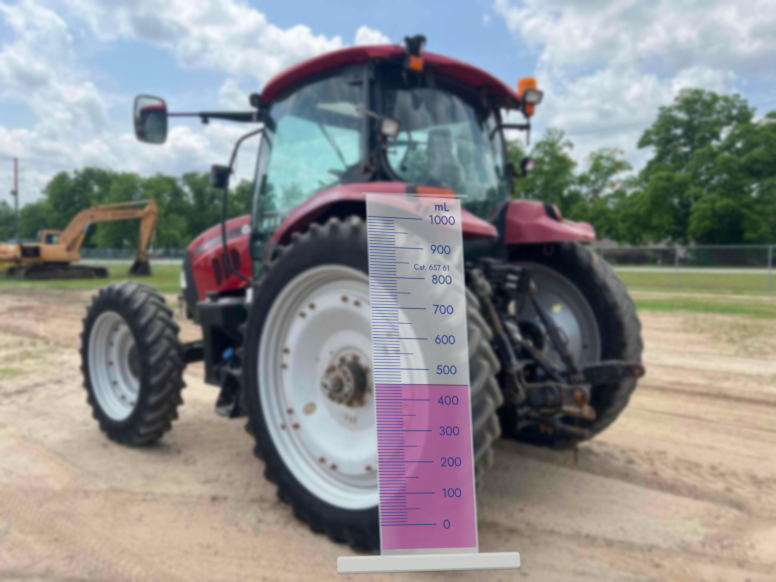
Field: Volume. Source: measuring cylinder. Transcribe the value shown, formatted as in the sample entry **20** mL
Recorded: **450** mL
